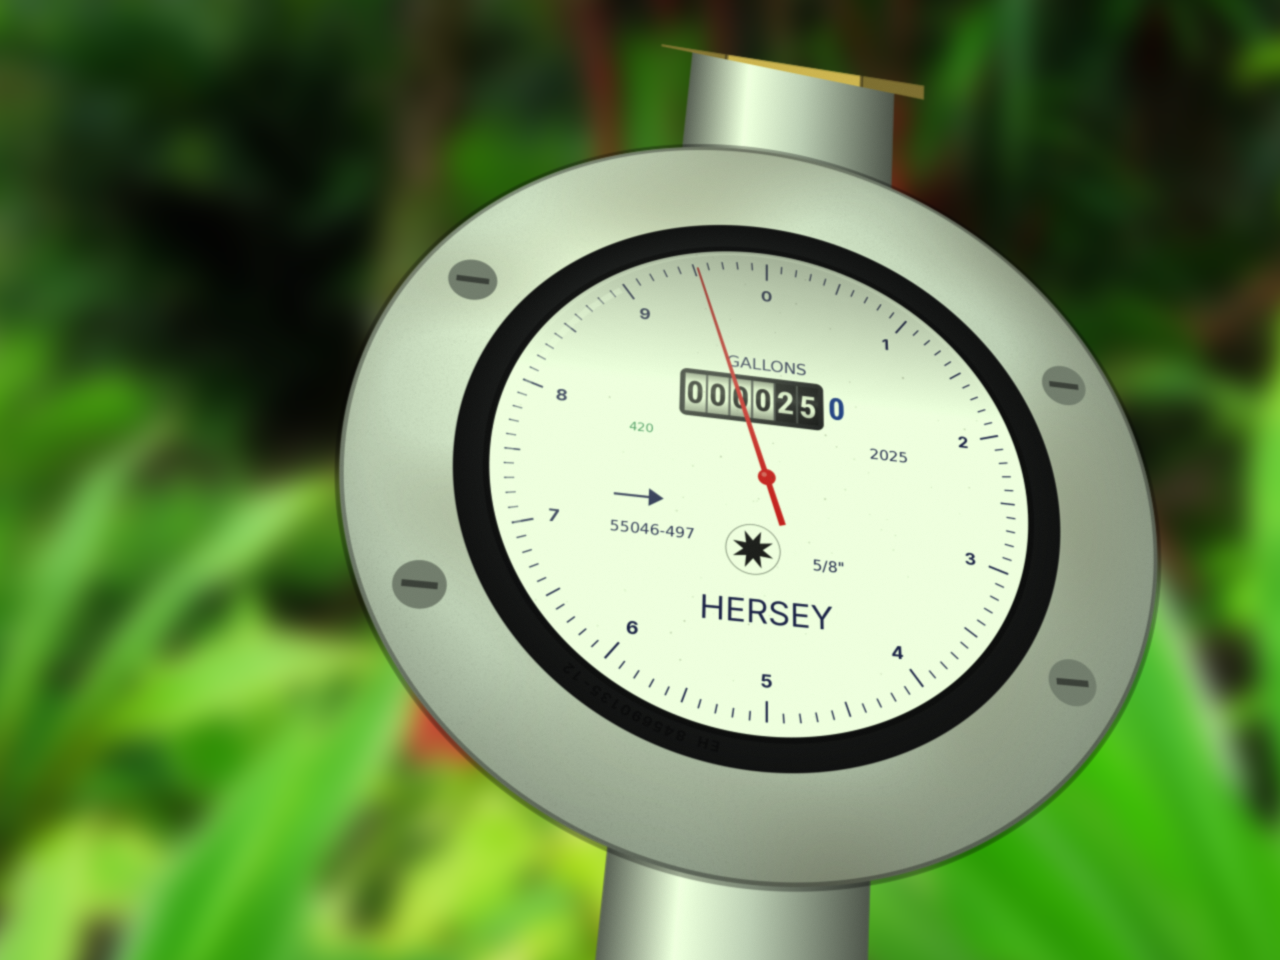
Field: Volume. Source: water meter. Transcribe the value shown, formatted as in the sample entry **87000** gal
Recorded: **249.5** gal
